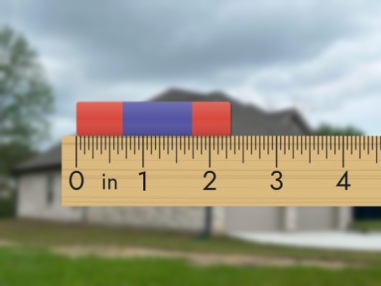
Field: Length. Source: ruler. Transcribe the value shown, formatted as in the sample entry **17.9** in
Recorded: **2.3125** in
